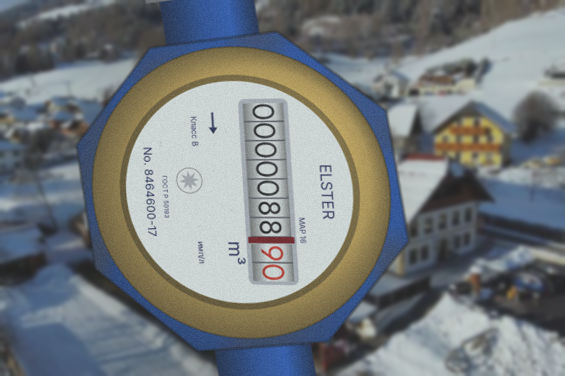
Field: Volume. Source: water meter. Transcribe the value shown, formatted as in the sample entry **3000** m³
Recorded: **88.90** m³
